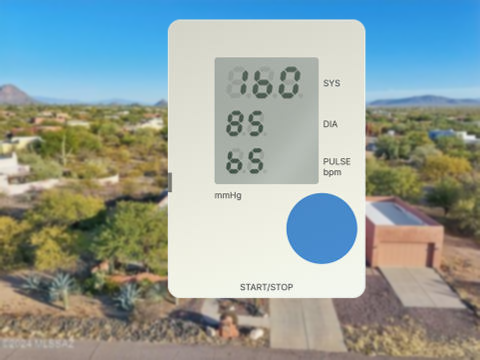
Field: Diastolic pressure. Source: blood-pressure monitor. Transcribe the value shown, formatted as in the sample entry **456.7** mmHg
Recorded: **85** mmHg
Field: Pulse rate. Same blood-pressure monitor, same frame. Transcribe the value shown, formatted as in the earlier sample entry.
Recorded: **65** bpm
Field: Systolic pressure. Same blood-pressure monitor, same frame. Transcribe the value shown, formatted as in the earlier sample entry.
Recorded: **160** mmHg
